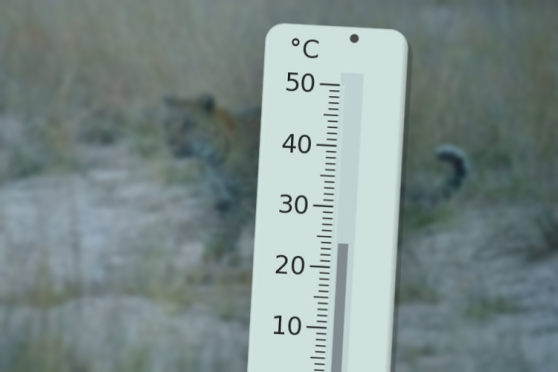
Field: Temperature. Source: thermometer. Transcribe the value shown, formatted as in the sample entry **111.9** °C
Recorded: **24** °C
